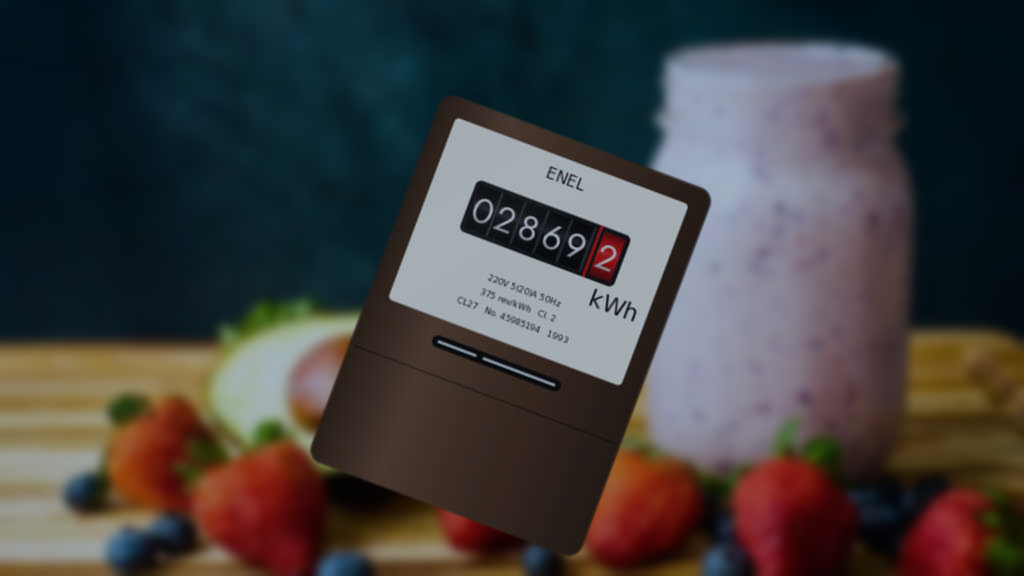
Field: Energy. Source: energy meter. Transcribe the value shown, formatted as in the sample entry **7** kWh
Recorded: **2869.2** kWh
